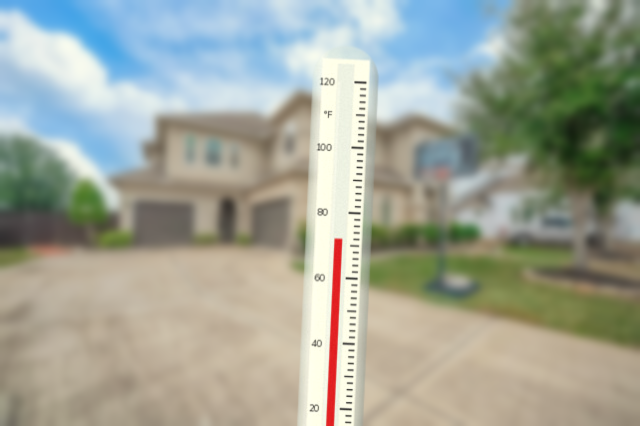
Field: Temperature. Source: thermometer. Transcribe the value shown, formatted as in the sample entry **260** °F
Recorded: **72** °F
